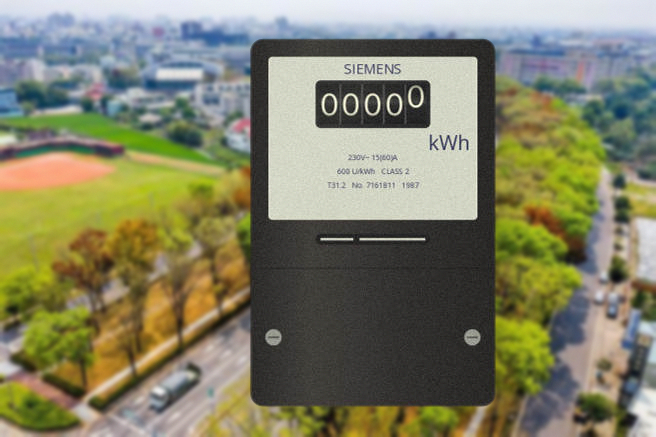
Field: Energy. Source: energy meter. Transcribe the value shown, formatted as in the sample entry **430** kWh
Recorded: **0** kWh
